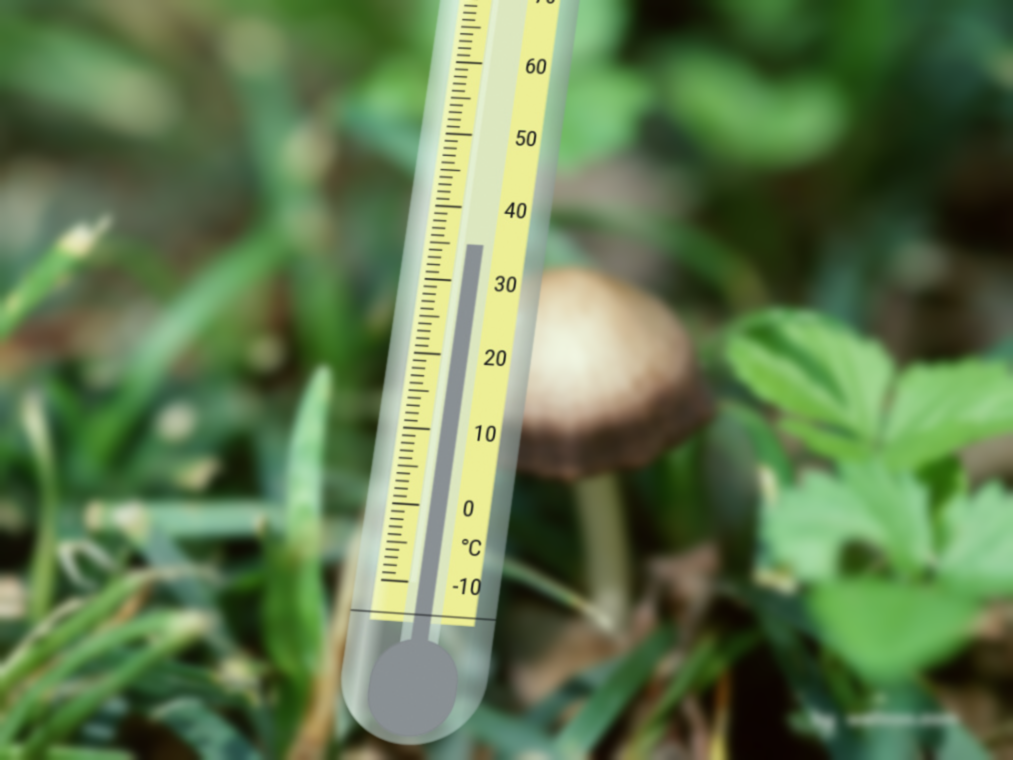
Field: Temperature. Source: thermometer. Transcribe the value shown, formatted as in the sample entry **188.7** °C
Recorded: **35** °C
